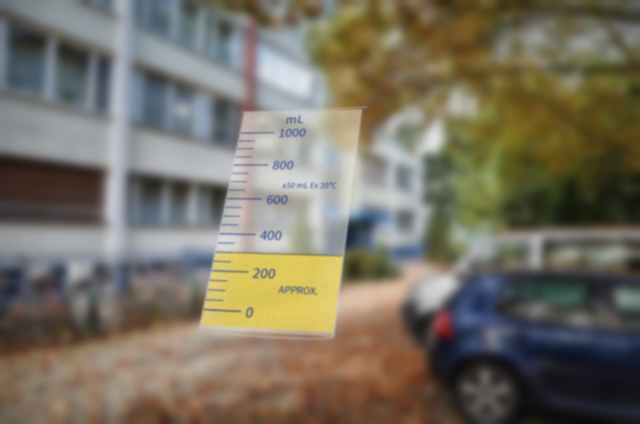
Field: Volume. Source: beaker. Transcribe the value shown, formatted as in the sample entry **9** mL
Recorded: **300** mL
